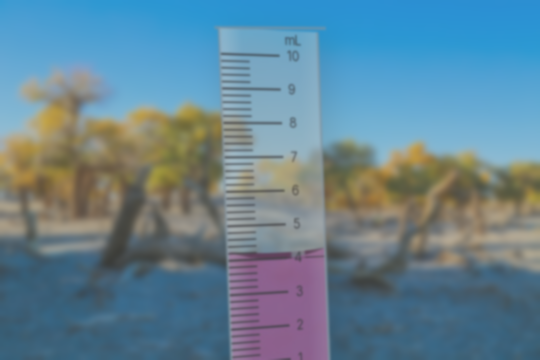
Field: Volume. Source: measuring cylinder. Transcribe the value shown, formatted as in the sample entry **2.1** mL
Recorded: **4** mL
